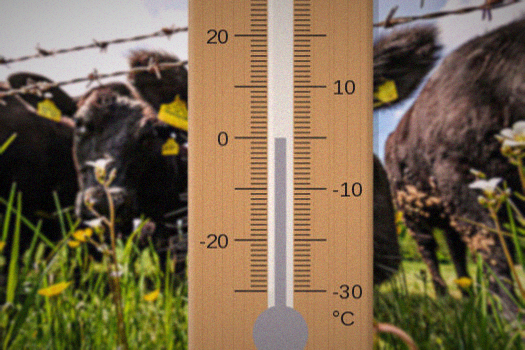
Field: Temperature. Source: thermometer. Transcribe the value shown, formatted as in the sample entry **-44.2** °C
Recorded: **0** °C
